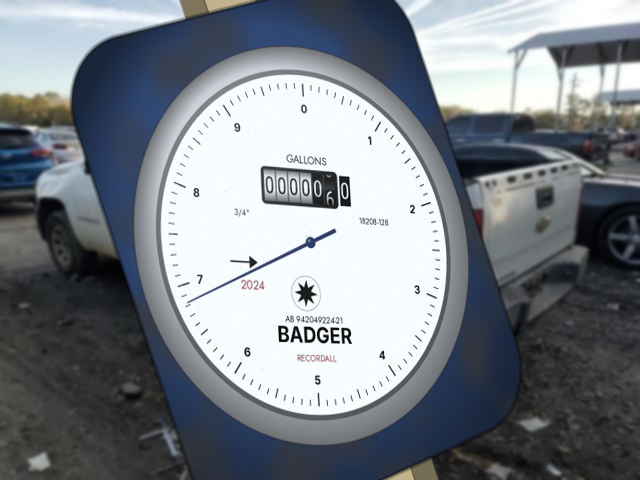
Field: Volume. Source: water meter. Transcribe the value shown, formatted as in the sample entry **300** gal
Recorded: **56.8** gal
